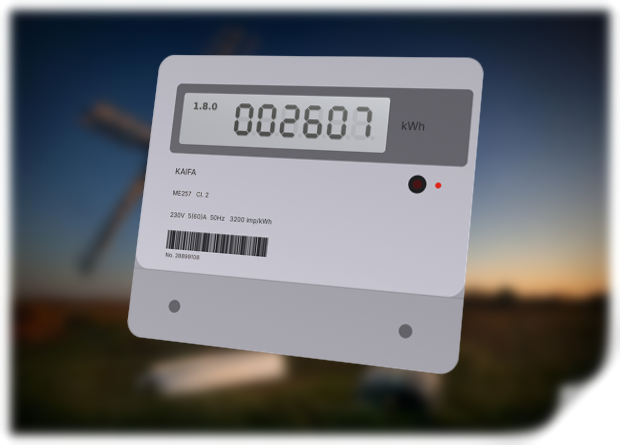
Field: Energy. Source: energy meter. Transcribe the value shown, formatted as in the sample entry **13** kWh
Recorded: **2607** kWh
